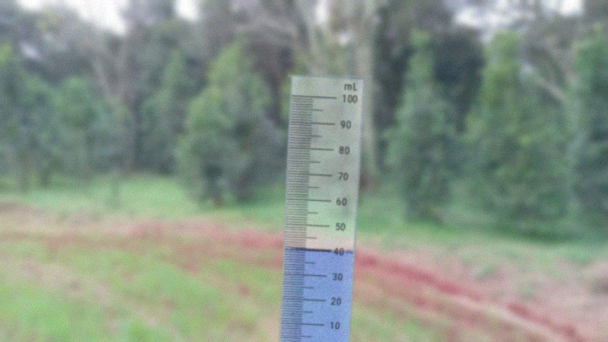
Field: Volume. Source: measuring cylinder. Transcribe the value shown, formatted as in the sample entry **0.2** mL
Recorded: **40** mL
